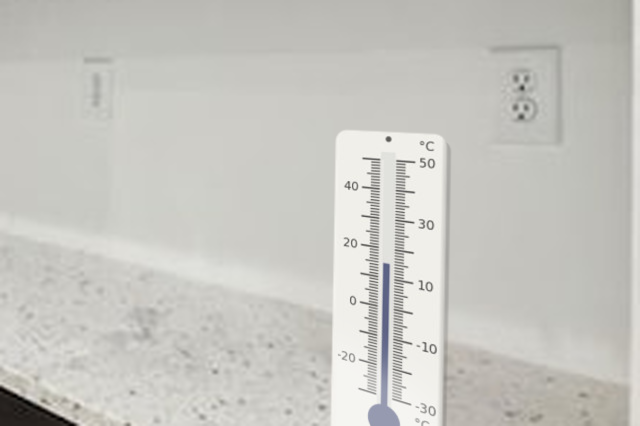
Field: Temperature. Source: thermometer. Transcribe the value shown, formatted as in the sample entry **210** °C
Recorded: **15** °C
